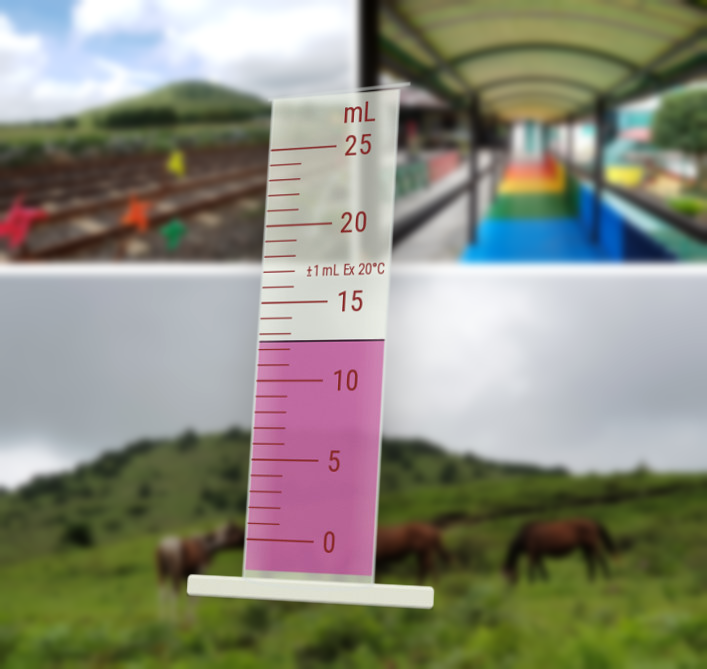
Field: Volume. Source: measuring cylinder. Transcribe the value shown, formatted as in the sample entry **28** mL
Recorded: **12.5** mL
